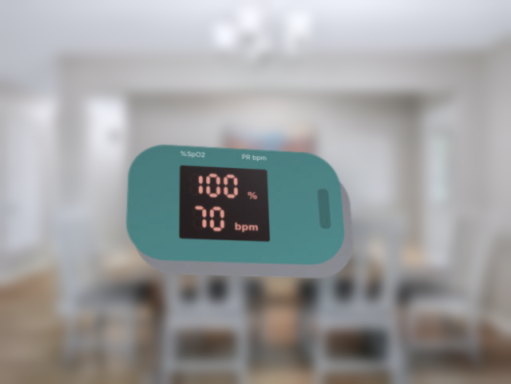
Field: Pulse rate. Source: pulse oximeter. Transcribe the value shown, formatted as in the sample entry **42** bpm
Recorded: **70** bpm
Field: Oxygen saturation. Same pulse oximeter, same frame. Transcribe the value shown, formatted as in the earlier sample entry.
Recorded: **100** %
